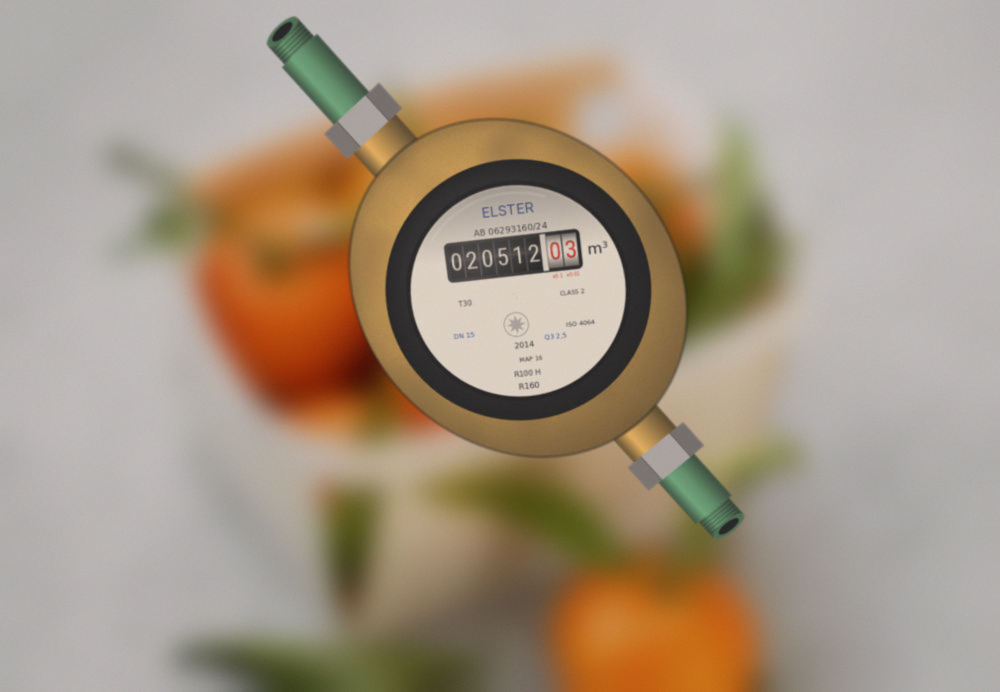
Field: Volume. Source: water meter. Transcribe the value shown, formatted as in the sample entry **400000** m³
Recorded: **20512.03** m³
